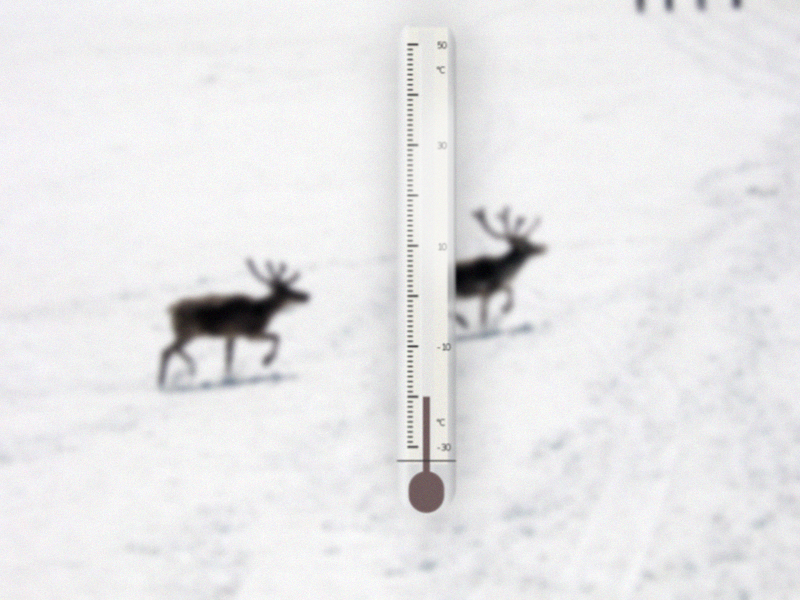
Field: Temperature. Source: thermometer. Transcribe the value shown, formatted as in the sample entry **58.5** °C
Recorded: **-20** °C
